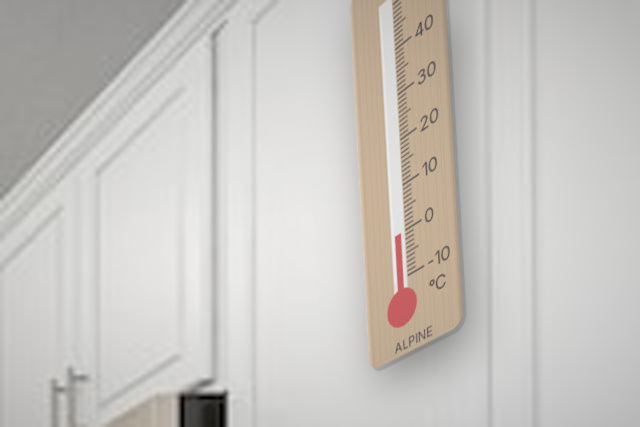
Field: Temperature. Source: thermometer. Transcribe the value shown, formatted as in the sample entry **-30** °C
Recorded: **0** °C
